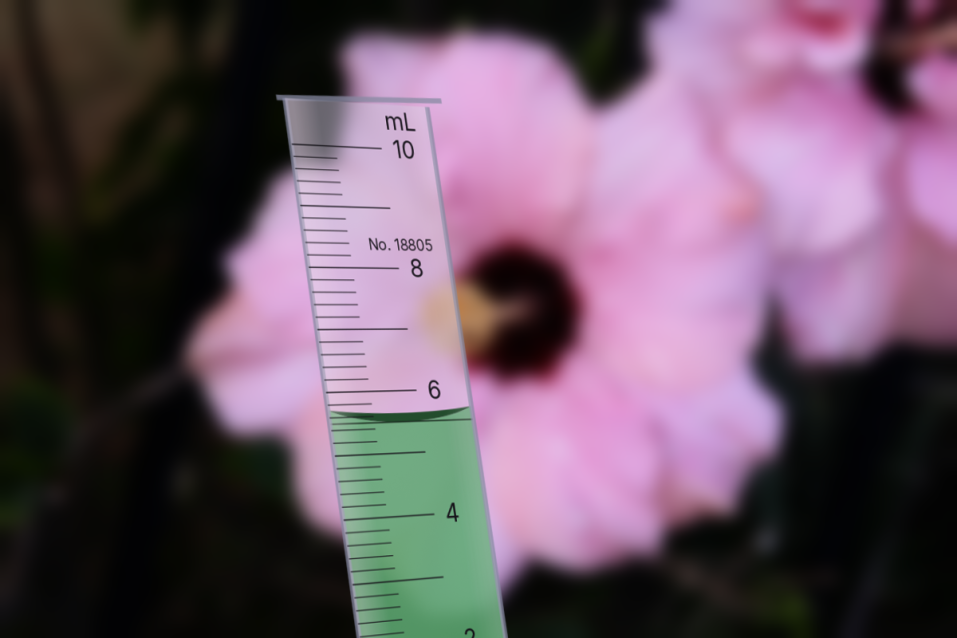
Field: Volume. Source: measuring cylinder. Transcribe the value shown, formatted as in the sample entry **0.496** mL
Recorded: **5.5** mL
